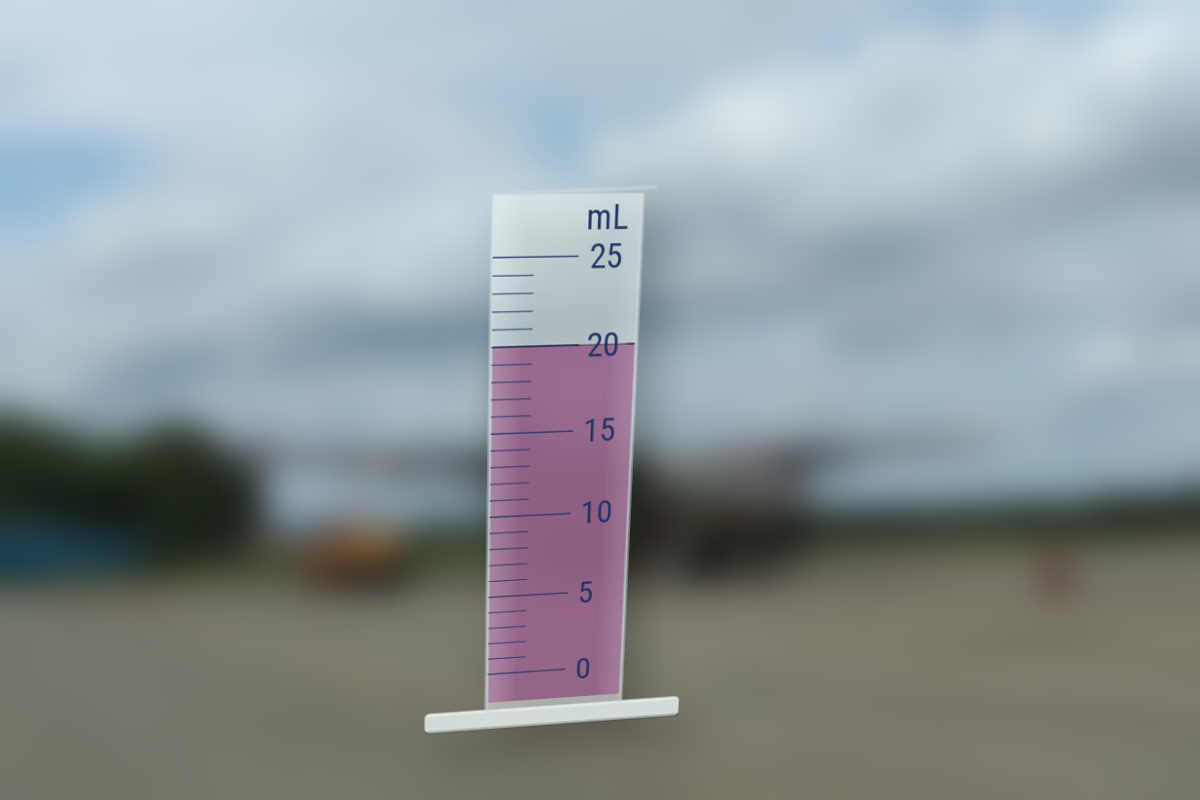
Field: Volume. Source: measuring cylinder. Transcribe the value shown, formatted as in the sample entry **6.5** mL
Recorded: **20** mL
